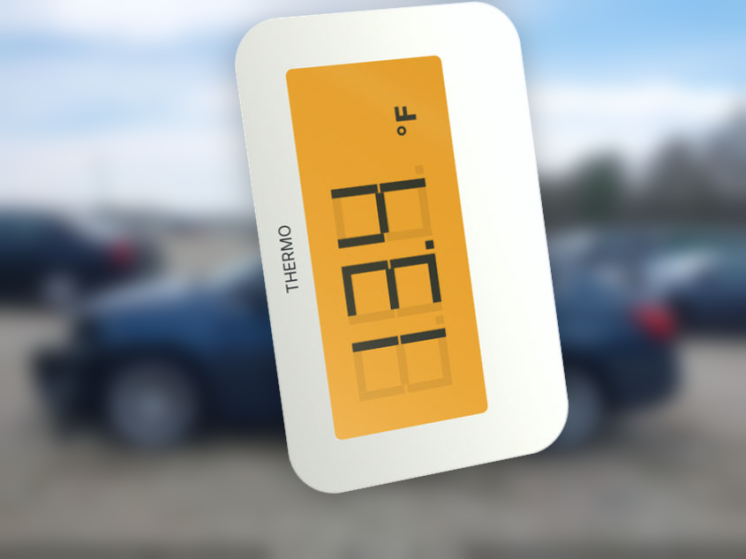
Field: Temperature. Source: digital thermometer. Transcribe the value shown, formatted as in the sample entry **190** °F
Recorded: **13.4** °F
